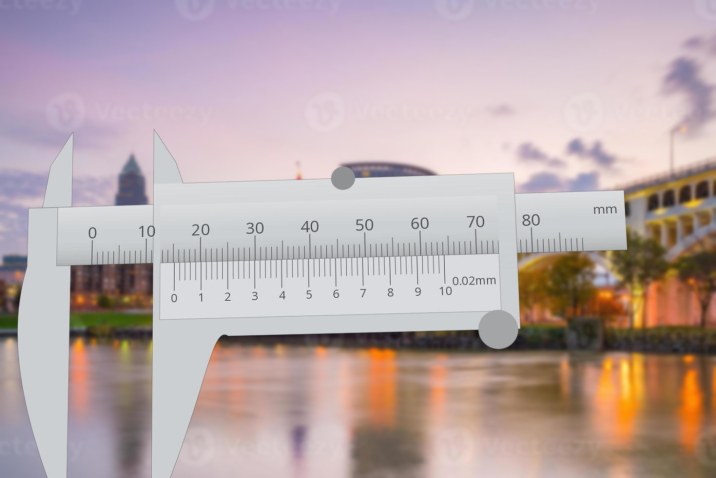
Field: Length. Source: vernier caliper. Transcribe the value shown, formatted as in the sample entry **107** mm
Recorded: **15.2** mm
